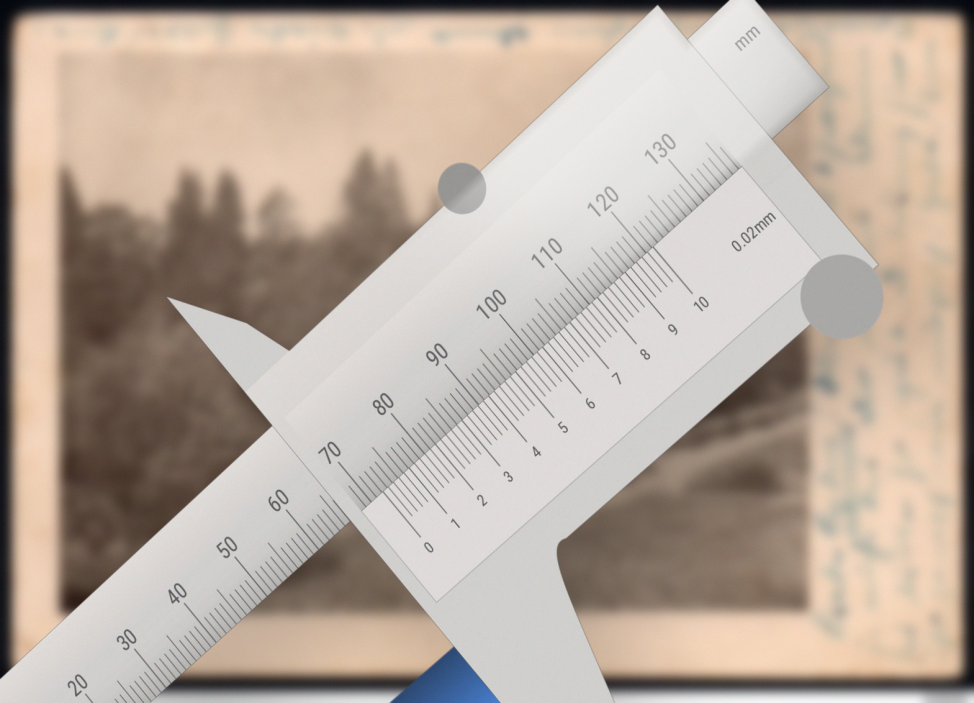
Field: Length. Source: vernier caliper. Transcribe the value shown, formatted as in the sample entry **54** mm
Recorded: **72.2** mm
